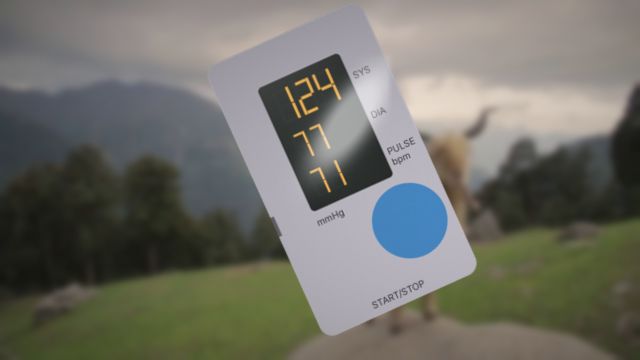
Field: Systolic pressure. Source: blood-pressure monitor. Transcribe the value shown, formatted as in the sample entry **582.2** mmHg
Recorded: **124** mmHg
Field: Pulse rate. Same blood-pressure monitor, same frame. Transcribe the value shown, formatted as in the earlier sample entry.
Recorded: **71** bpm
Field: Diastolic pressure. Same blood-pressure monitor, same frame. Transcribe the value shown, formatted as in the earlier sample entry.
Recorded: **77** mmHg
